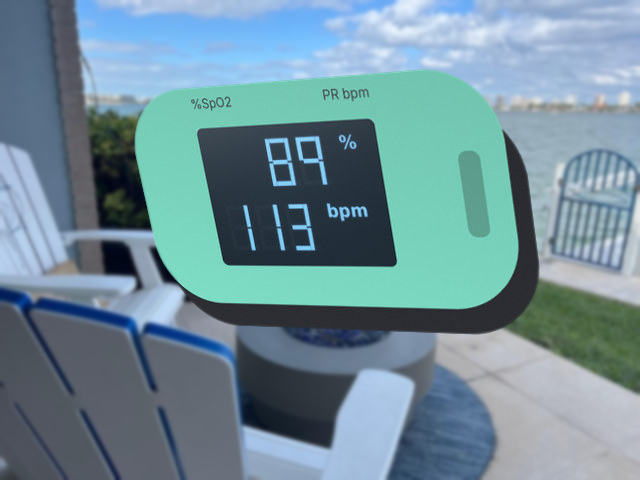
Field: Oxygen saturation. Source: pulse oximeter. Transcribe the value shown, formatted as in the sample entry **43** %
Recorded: **89** %
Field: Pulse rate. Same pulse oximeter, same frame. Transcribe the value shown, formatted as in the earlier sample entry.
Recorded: **113** bpm
